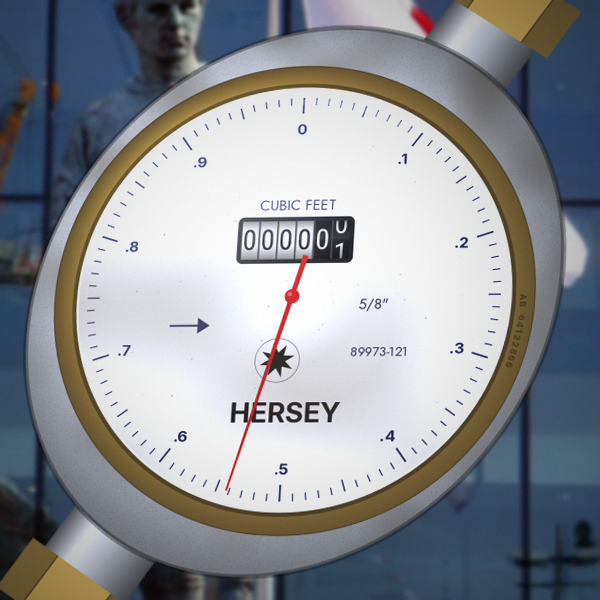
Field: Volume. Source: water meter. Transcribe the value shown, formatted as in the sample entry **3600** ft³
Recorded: **0.54** ft³
